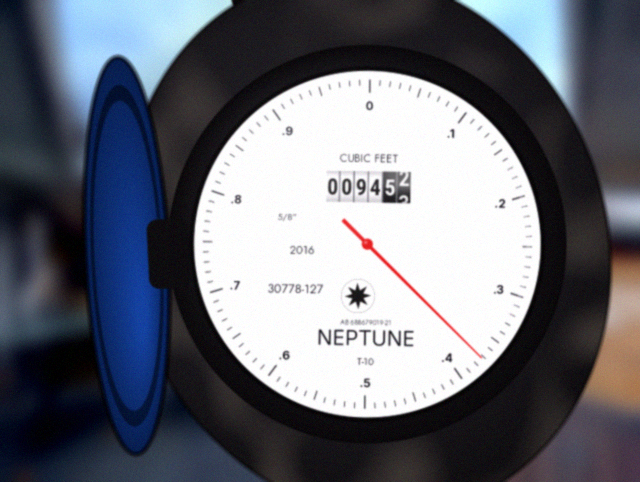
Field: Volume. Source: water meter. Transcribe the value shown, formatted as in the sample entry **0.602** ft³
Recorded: **9452.37** ft³
